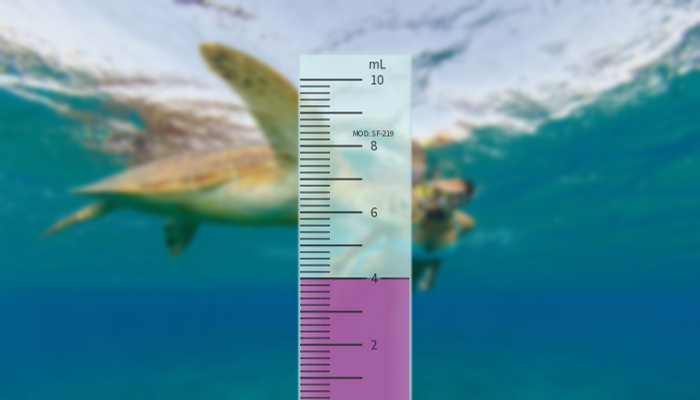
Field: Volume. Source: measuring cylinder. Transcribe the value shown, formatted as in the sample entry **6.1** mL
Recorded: **4** mL
